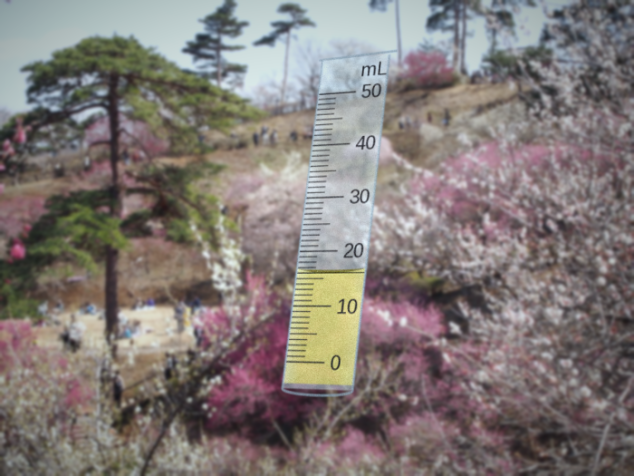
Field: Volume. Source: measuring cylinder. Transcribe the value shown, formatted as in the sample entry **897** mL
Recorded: **16** mL
